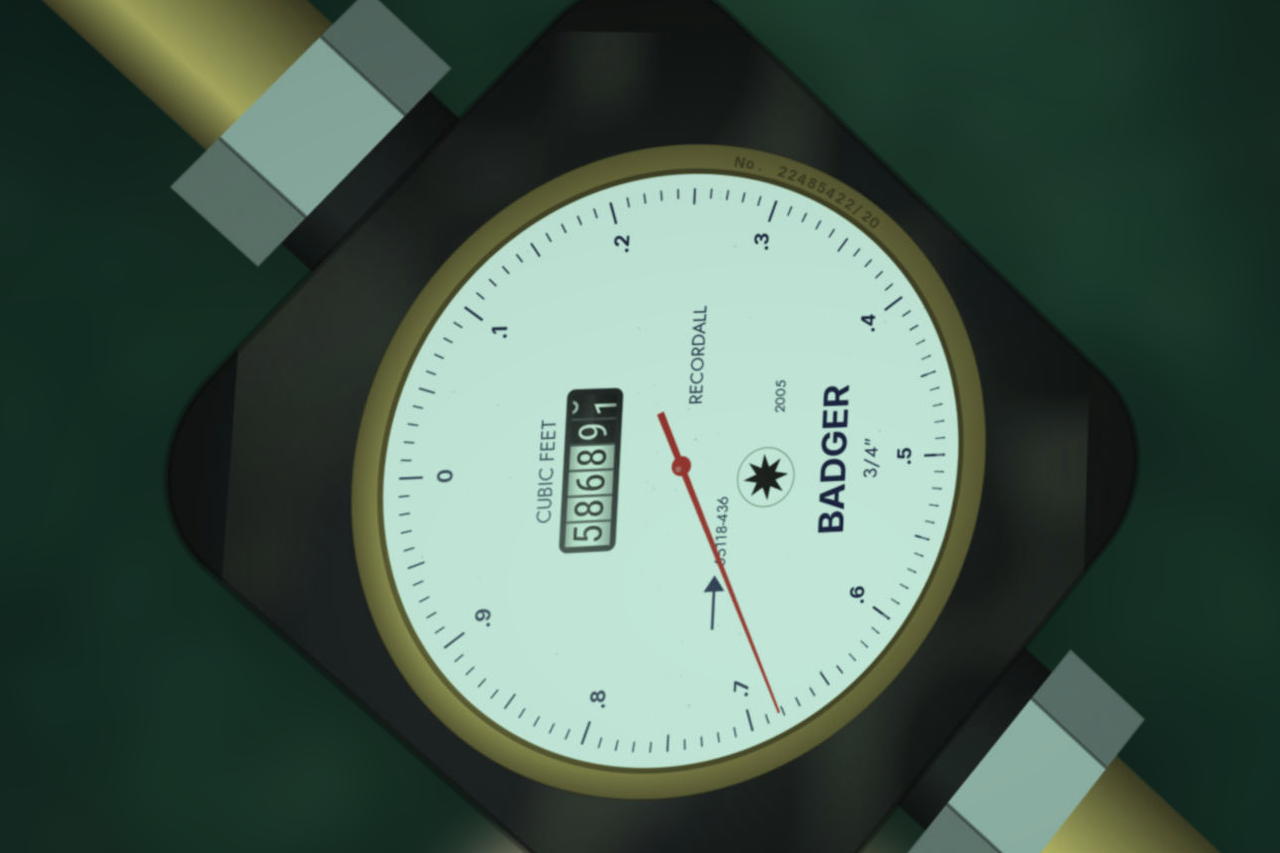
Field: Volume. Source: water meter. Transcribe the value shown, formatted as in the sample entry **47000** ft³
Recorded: **586890.68** ft³
